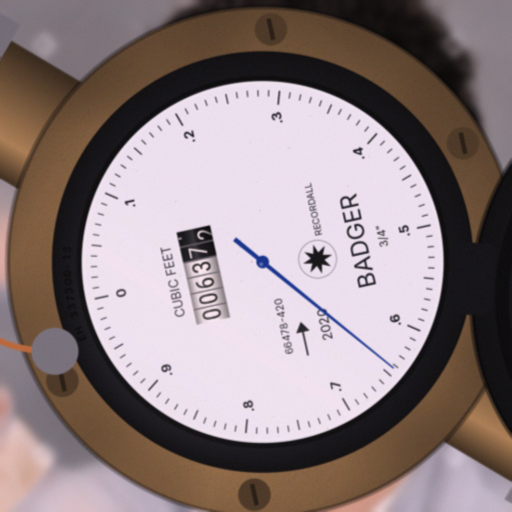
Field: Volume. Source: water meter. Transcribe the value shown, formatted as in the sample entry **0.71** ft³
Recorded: **6371.64** ft³
